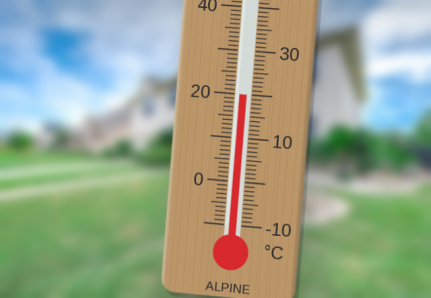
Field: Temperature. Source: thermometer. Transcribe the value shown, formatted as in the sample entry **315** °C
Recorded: **20** °C
